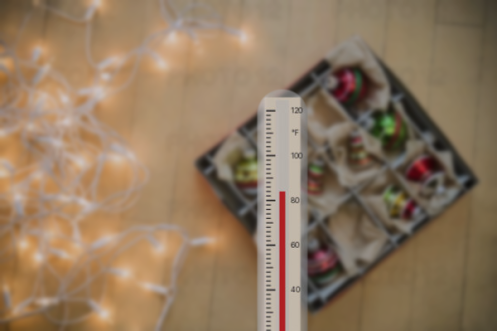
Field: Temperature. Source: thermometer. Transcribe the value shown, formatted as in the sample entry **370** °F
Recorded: **84** °F
